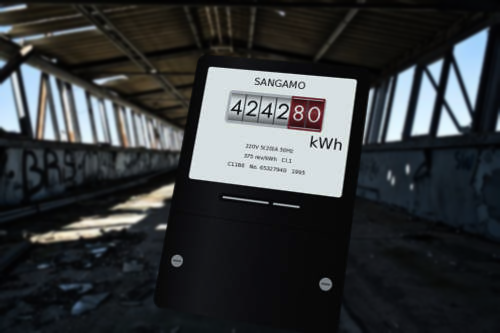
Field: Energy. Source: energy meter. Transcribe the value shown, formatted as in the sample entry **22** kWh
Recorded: **4242.80** kWh
